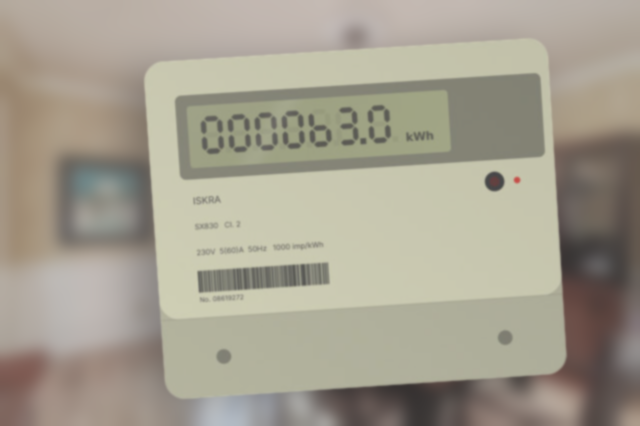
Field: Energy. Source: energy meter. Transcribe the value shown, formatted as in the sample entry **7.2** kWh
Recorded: **63.0** kWh
